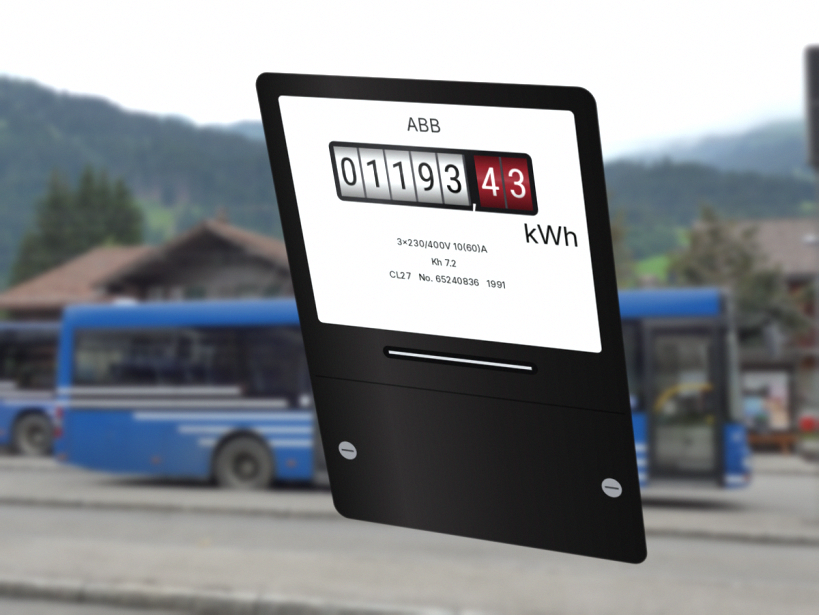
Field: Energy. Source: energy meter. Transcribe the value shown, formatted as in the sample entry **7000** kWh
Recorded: **1193.43** kWh
